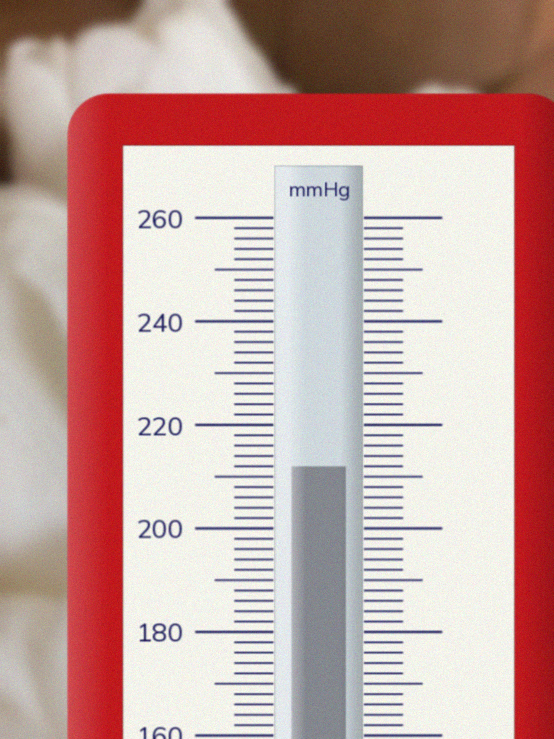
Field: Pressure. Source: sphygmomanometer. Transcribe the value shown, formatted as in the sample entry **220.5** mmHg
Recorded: **212** mmHg
